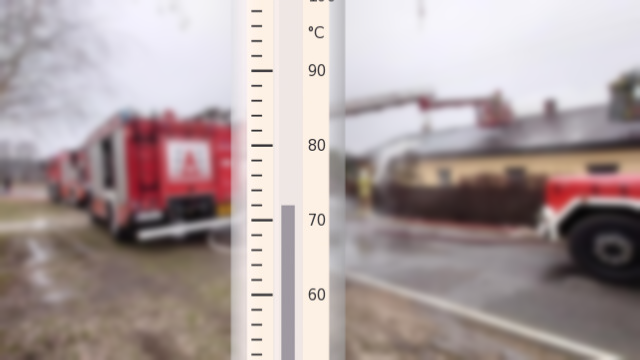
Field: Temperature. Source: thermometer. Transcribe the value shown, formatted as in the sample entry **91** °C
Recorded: **72** °C
